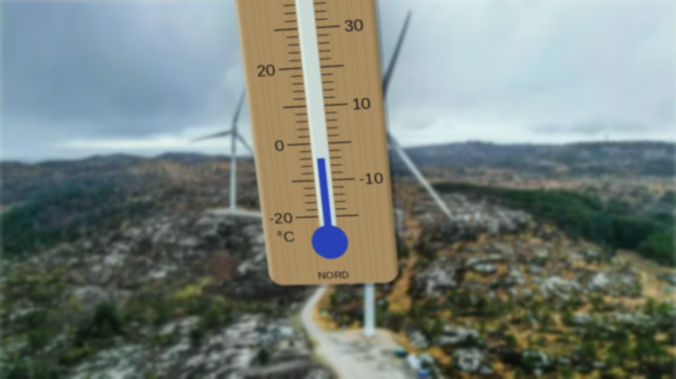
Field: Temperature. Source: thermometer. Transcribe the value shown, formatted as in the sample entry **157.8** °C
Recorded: **-4** °C
